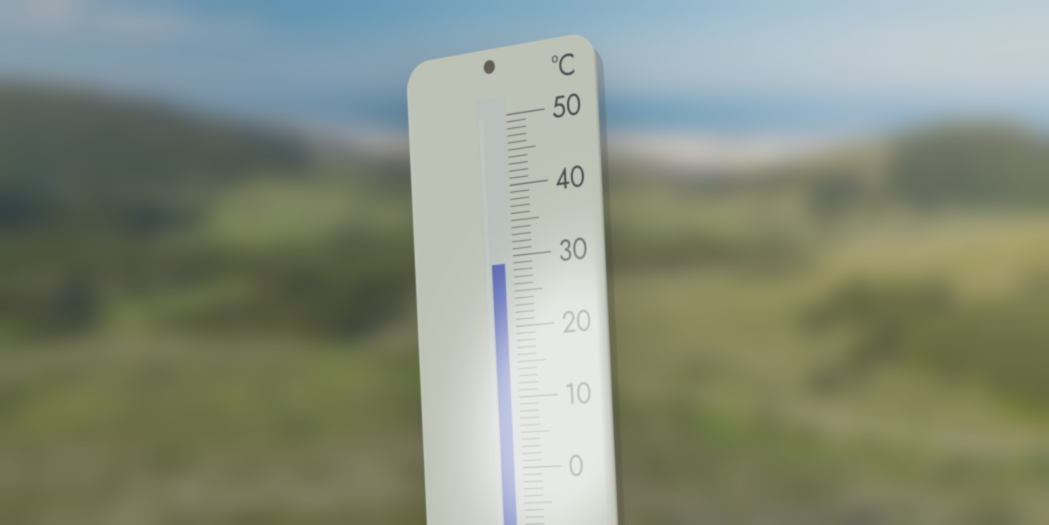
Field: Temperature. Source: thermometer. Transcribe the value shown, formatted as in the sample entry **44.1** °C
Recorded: **29** °C
